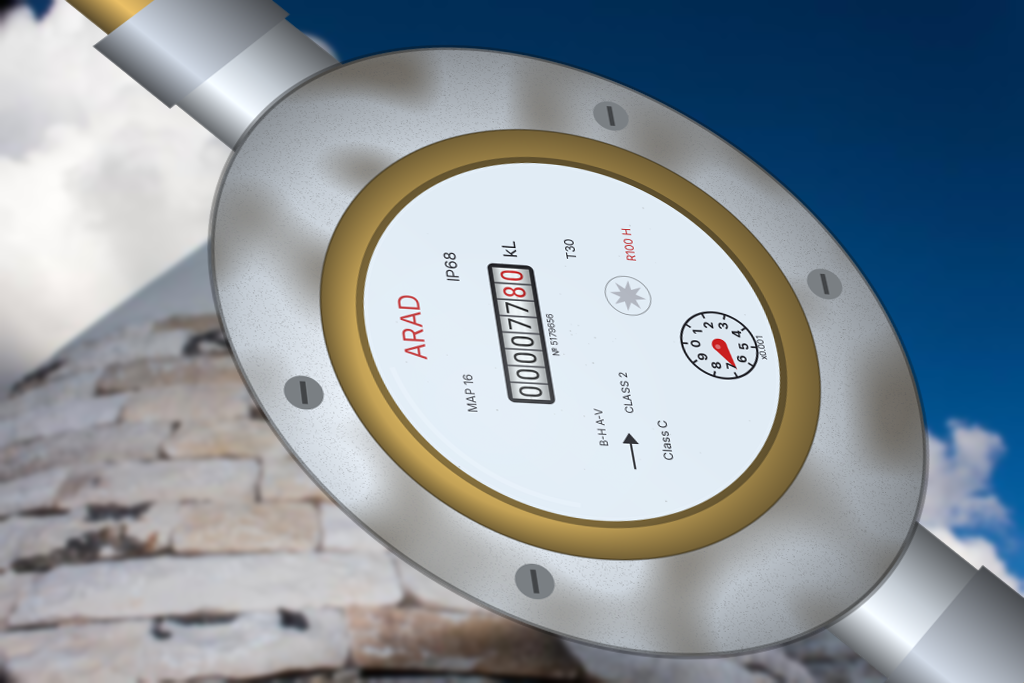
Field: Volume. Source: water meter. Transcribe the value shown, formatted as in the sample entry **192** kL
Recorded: **77.806** kL
